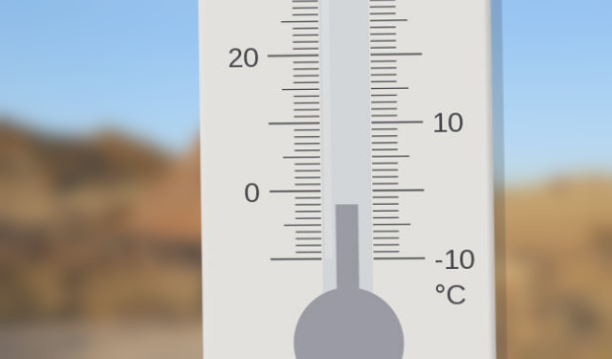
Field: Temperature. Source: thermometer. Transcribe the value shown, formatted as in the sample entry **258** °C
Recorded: **-2** °C
